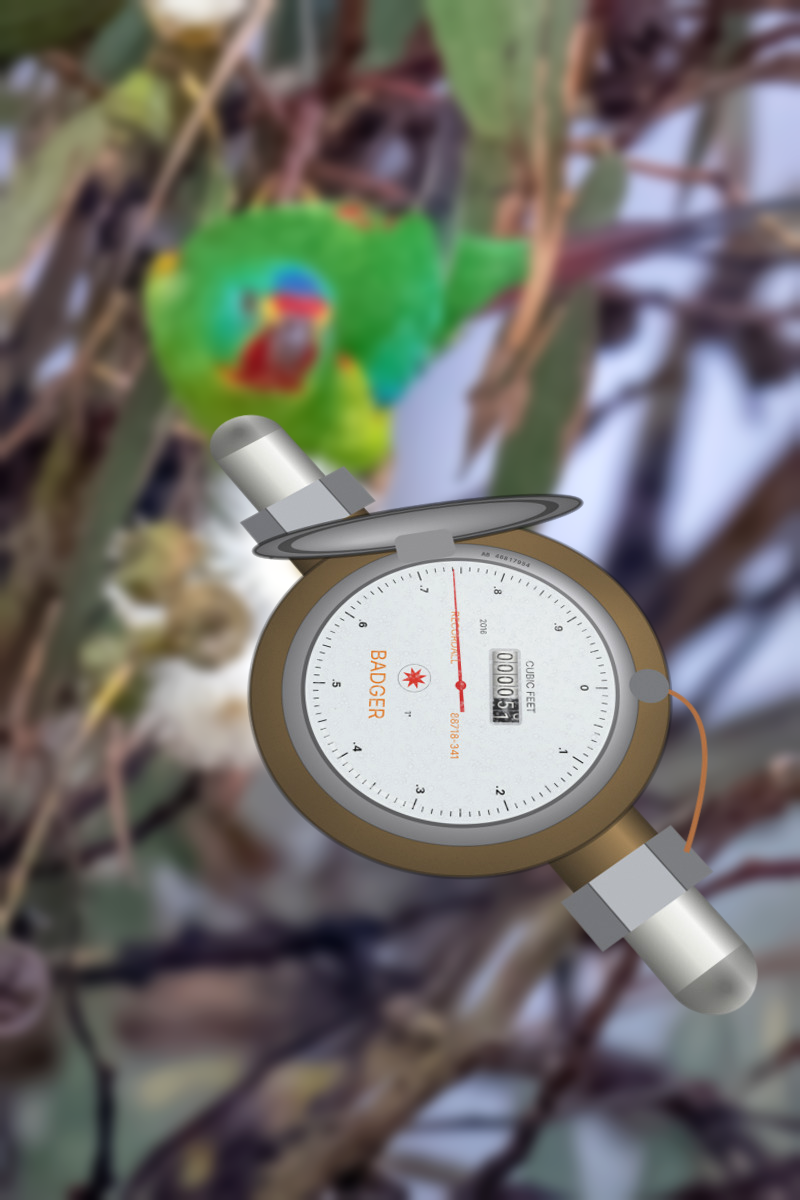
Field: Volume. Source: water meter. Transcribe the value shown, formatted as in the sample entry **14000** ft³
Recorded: **50.74** ft³
